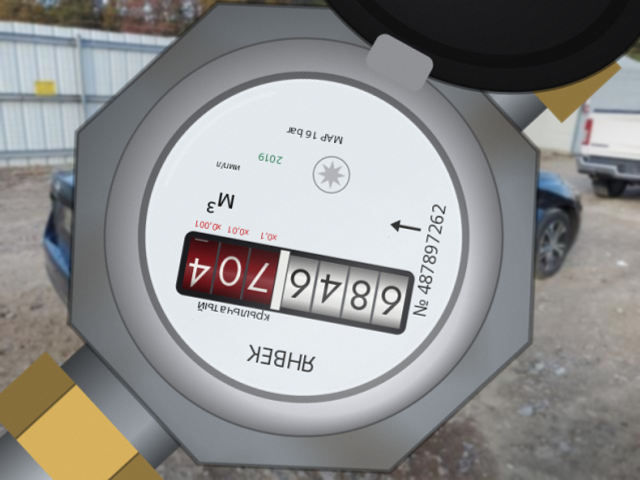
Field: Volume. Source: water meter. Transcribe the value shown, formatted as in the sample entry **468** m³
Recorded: **6846.704** m³
